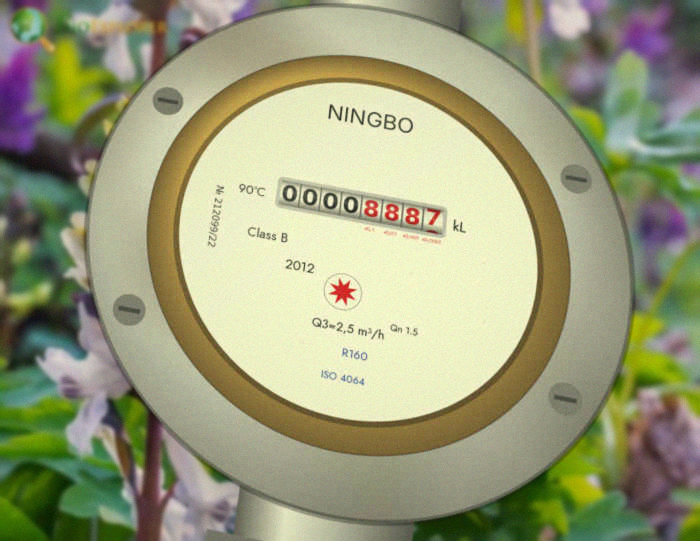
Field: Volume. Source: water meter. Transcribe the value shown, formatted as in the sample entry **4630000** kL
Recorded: **0.8887** kL
